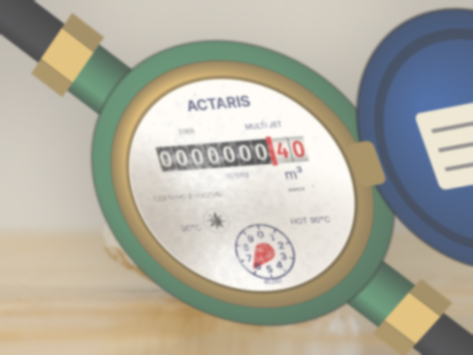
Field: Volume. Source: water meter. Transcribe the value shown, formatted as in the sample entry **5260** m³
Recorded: **0.406** m³
